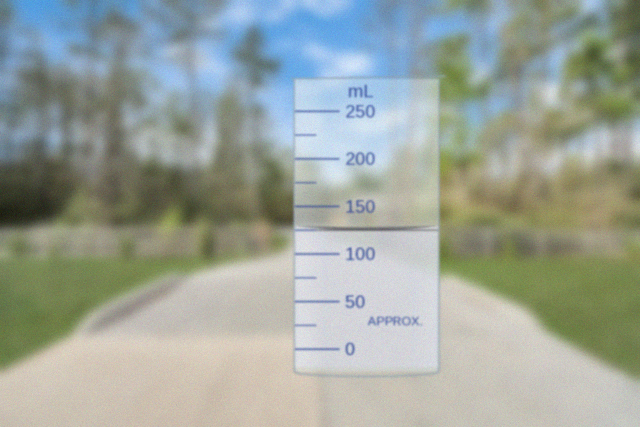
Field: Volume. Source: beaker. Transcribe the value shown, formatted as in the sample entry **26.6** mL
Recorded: **125** mL
